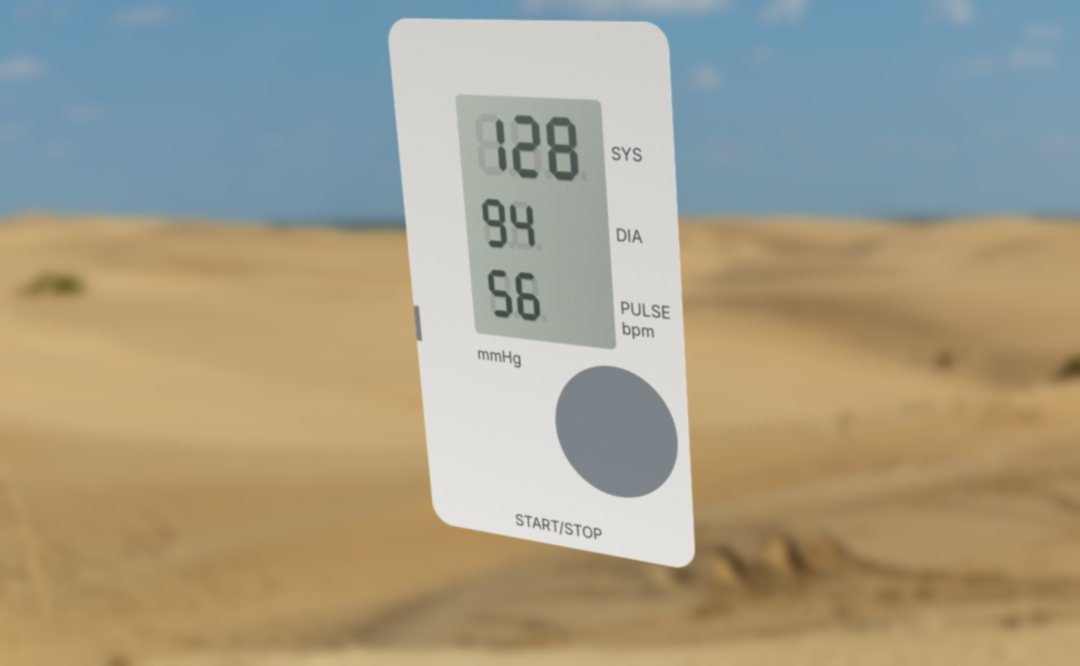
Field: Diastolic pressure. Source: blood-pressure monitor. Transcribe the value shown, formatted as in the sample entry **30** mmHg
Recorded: **94** mmHg
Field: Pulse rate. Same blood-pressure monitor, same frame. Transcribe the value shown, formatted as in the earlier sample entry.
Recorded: **56** bpm
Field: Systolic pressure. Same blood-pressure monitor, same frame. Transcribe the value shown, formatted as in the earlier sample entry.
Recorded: **128** mmHg
